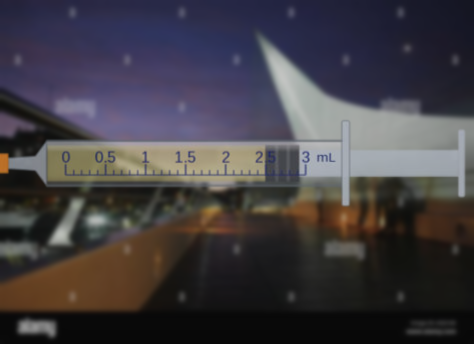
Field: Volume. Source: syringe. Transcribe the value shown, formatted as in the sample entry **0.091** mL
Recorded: **2.5** mL
